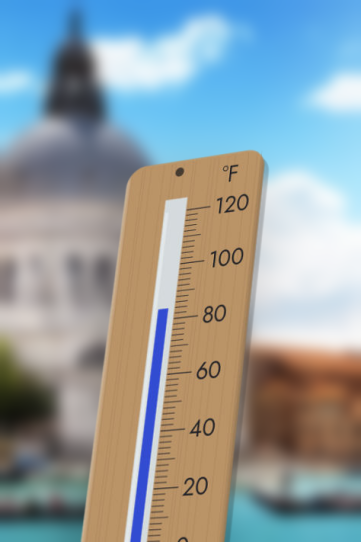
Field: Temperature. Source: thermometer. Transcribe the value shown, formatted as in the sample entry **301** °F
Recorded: **84** °F
